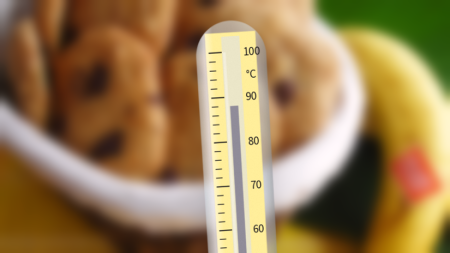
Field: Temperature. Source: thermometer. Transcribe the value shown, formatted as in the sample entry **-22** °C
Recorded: **88** °C
